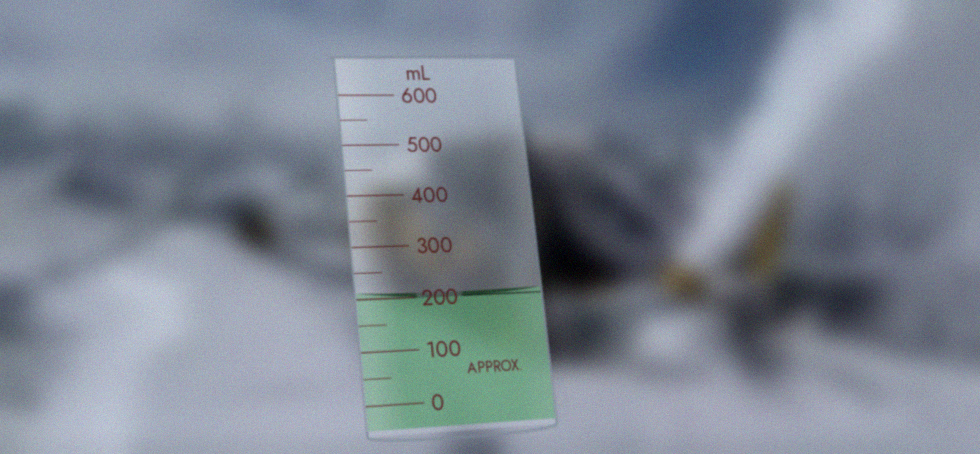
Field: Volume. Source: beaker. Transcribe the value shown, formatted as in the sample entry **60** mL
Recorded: **200** mL
